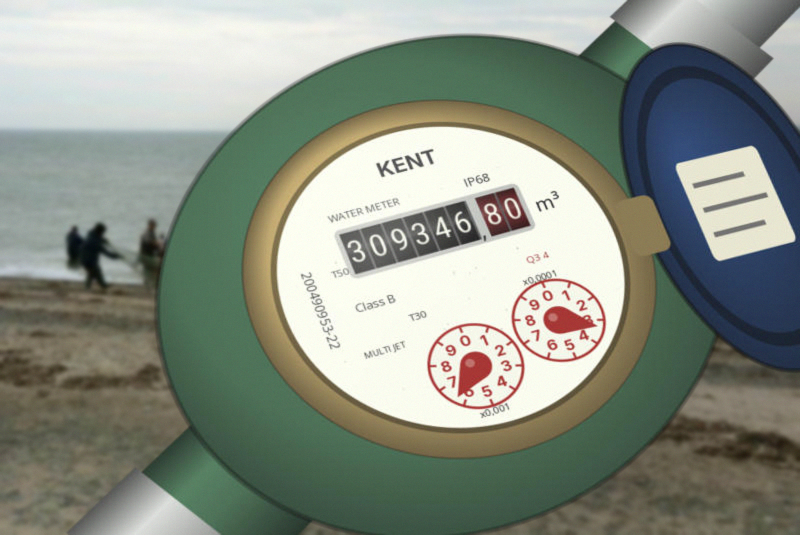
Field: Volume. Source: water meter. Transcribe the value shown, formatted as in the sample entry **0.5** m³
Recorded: **309346.8063** m³
